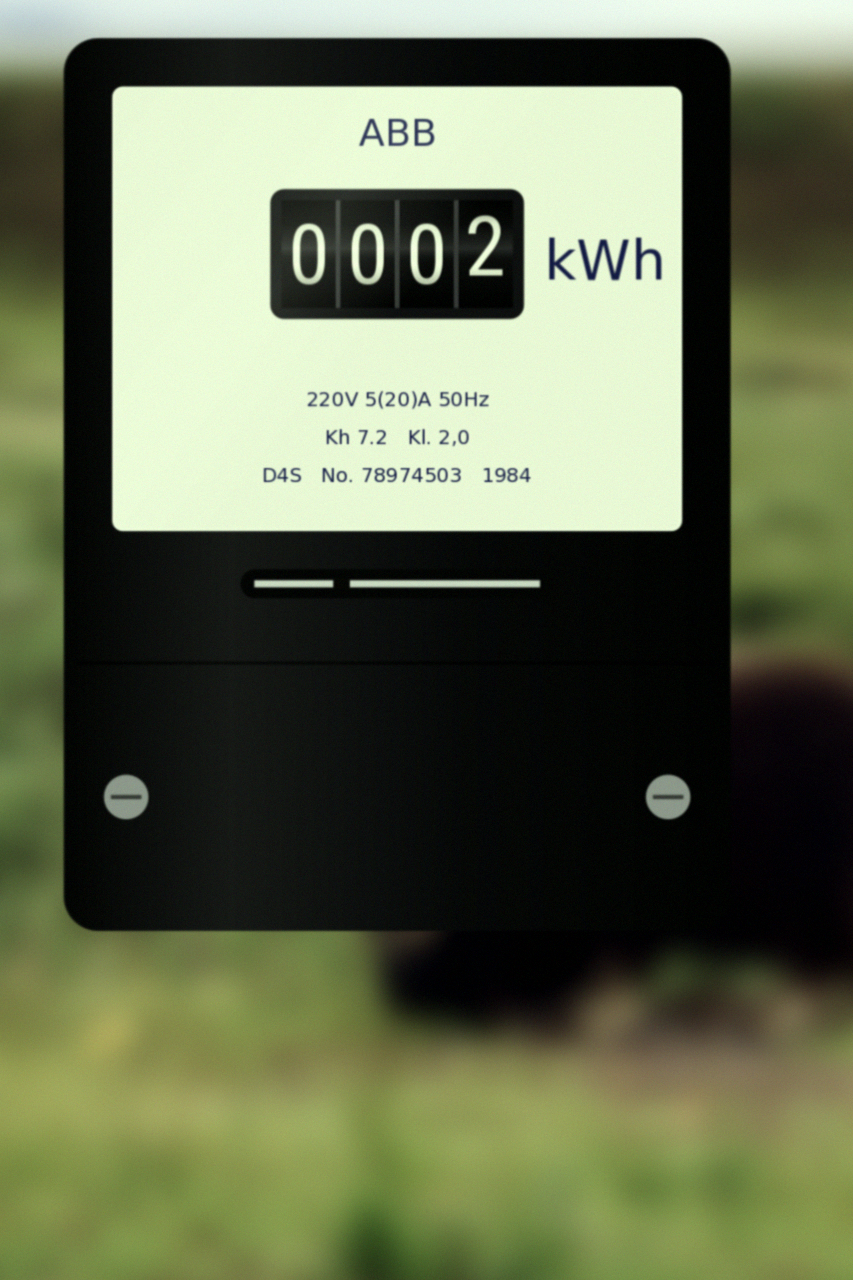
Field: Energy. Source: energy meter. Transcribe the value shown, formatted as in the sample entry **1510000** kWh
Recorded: **2** kWh
